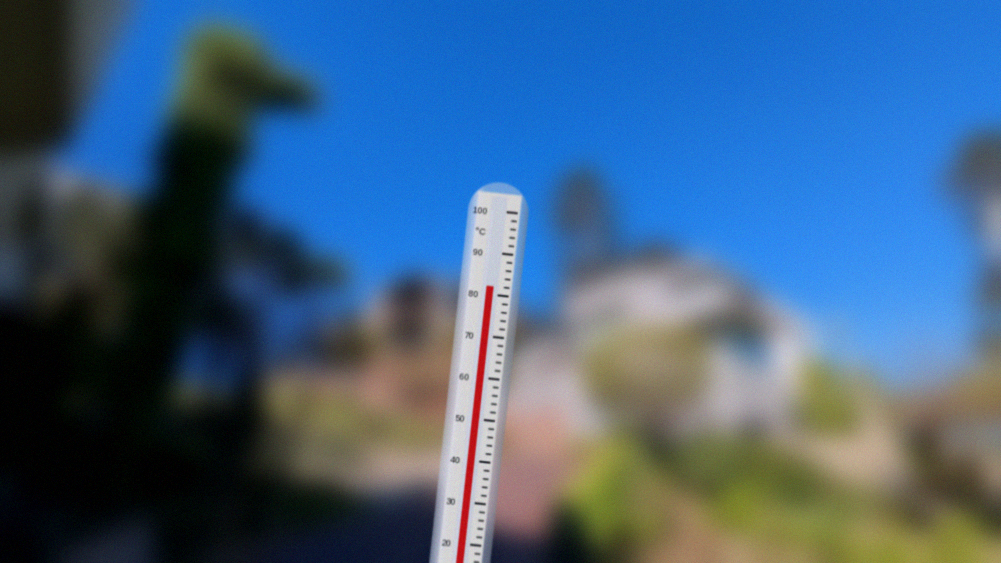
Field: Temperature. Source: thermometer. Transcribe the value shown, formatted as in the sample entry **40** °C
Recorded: **82** °C
